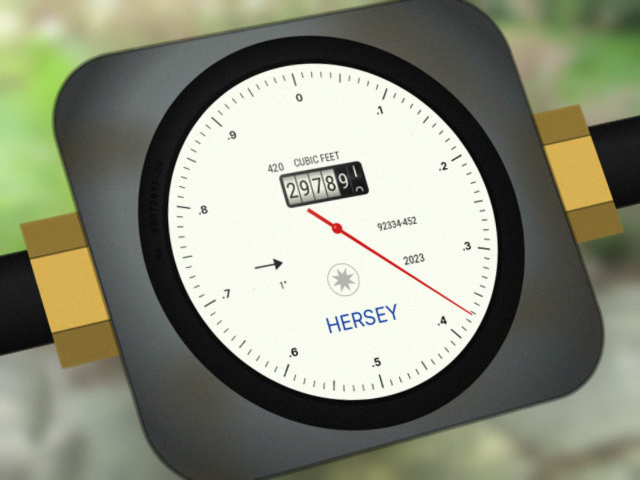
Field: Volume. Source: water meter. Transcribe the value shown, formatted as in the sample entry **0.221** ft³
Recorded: **297891.37** ft³
